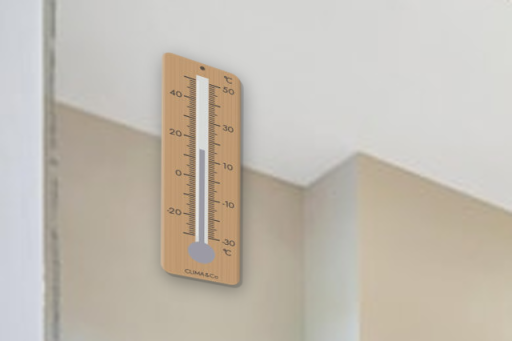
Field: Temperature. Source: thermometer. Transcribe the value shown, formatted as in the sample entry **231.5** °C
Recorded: **15** °C
